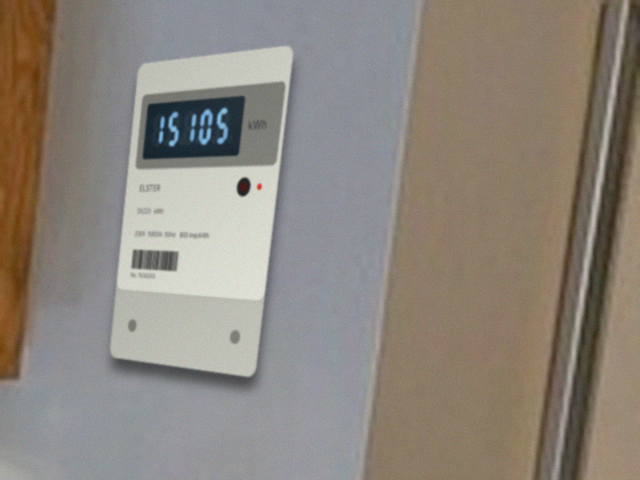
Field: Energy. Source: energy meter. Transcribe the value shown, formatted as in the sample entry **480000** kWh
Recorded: **15105** kWh
